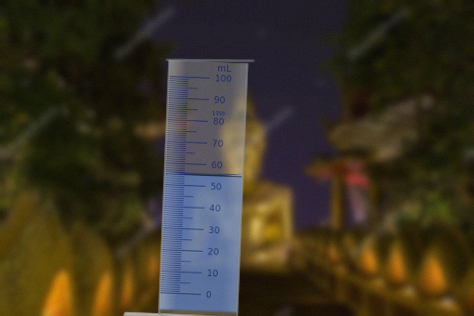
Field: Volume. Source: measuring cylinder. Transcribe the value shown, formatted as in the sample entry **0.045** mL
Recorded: **55** mL
